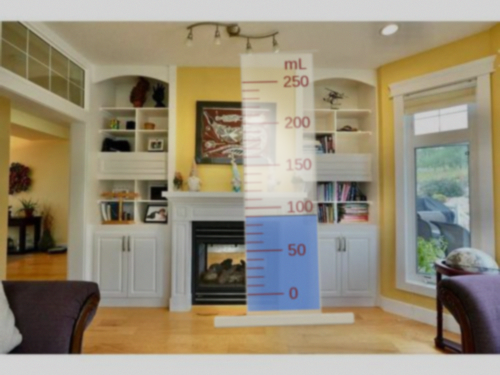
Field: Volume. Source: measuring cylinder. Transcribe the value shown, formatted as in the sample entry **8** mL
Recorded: **90** mL
